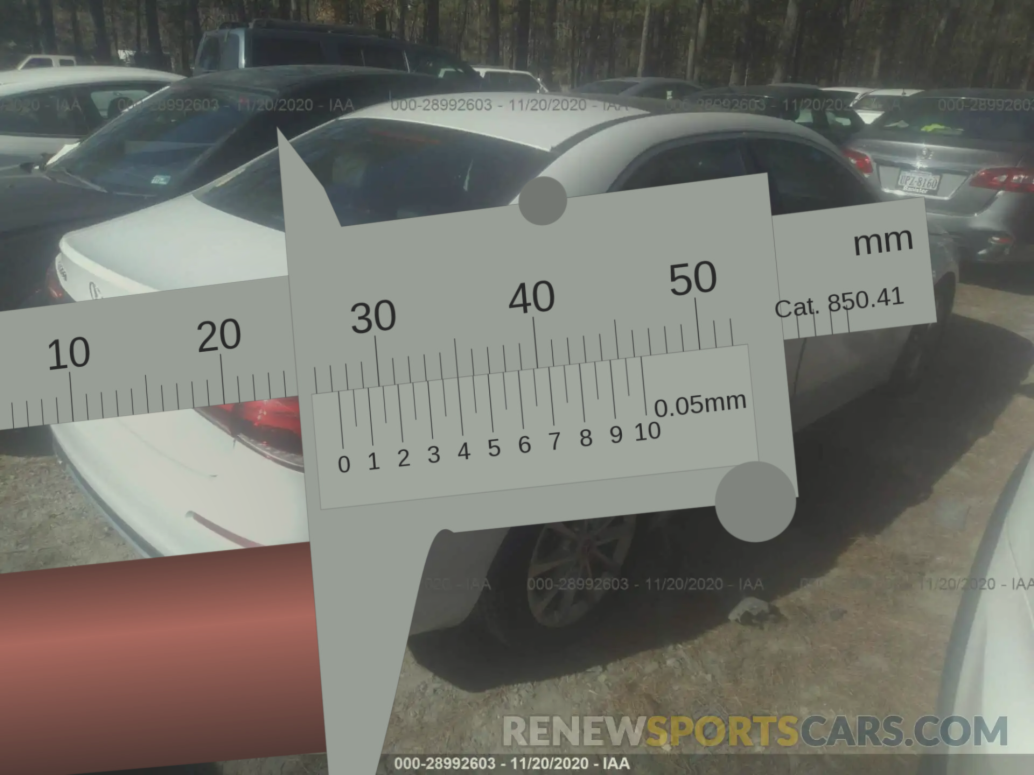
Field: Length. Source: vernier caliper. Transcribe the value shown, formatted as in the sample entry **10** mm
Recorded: **27.4** mm
